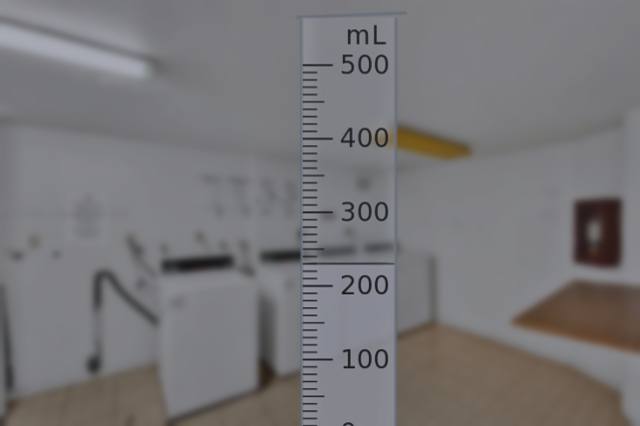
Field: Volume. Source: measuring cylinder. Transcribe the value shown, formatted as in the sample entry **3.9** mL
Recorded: **230** mL
